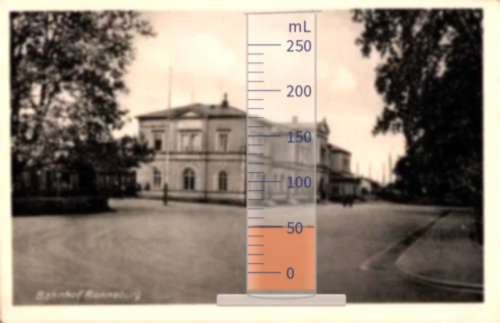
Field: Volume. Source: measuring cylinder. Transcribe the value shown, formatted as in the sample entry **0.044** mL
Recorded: **50** mL
